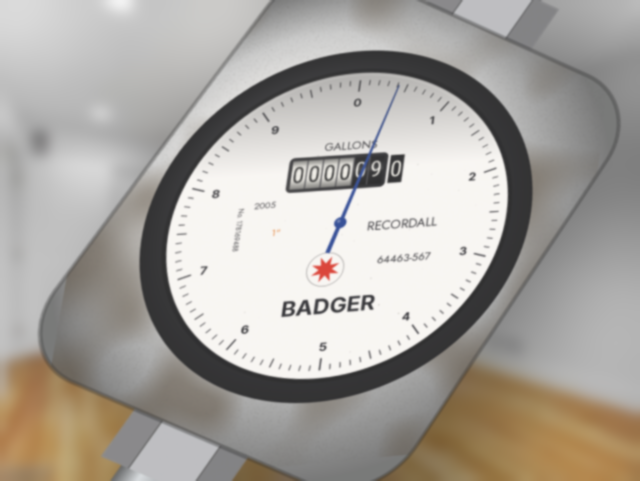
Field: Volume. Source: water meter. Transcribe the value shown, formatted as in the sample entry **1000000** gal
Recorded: **90.4** gal
